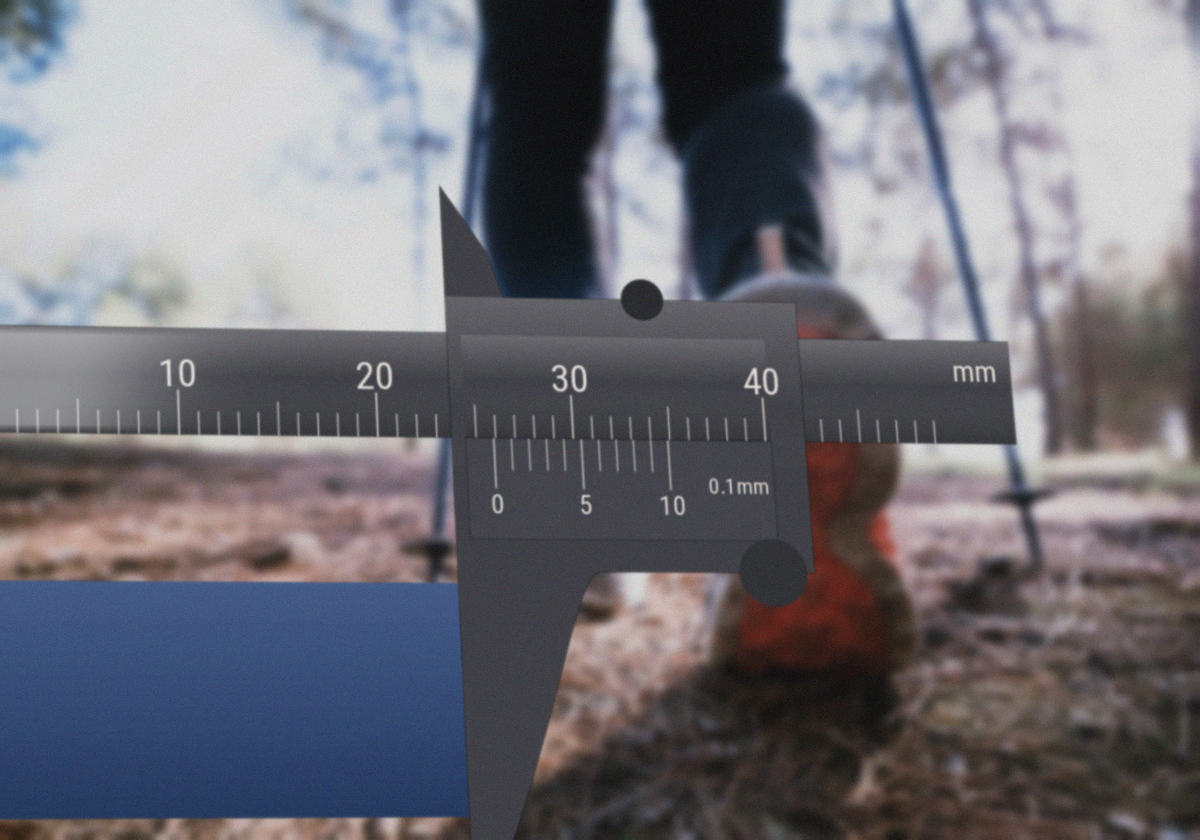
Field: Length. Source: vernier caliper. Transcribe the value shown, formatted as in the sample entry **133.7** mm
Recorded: **25.9** mm
